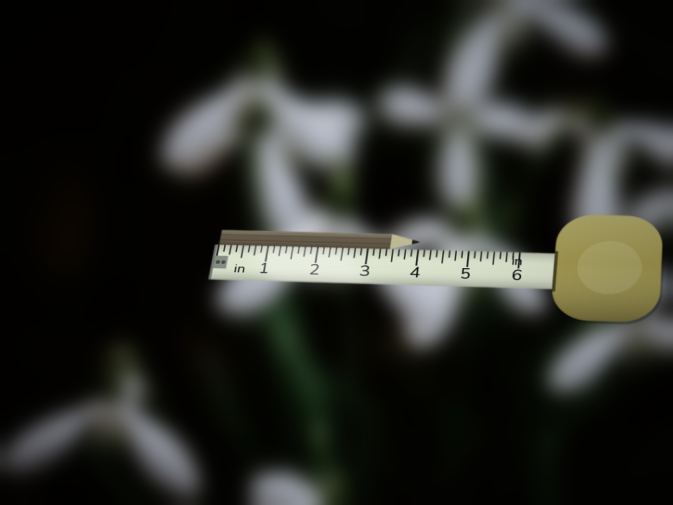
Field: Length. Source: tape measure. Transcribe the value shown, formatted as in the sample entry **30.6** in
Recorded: **4** in
